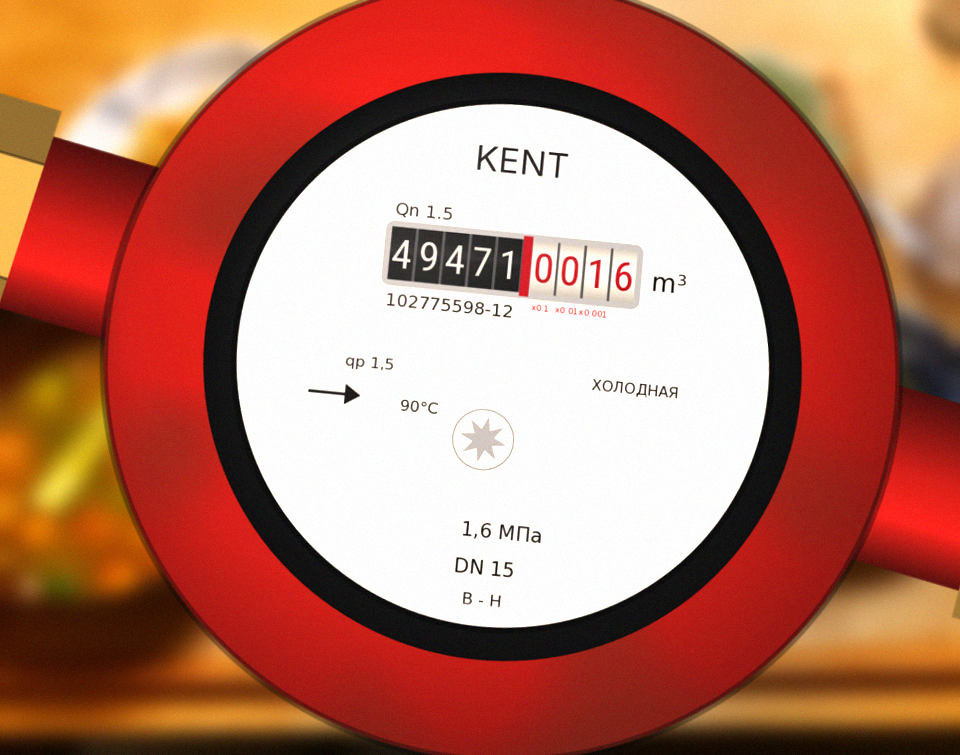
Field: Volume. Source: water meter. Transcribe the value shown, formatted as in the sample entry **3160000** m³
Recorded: **49471.0016** m³
